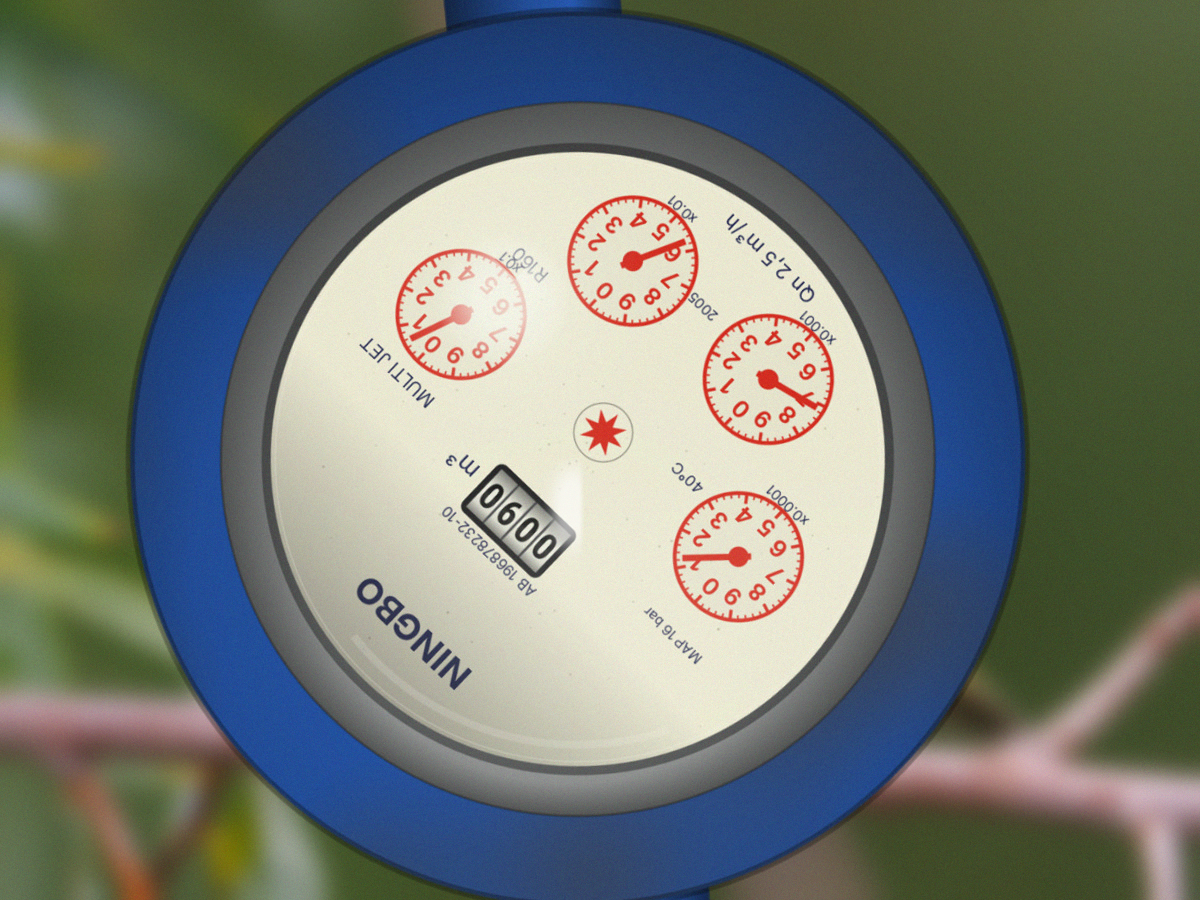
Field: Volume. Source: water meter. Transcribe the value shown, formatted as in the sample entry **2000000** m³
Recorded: **90.0571** m³
